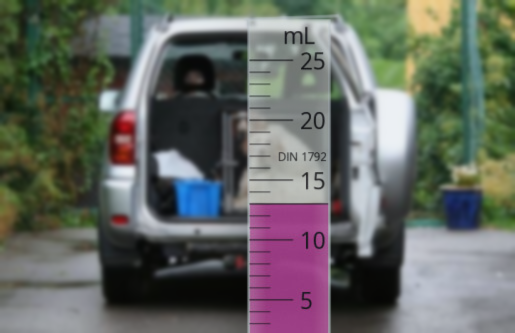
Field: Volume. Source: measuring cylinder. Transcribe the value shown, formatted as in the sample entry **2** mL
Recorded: **13** mL
